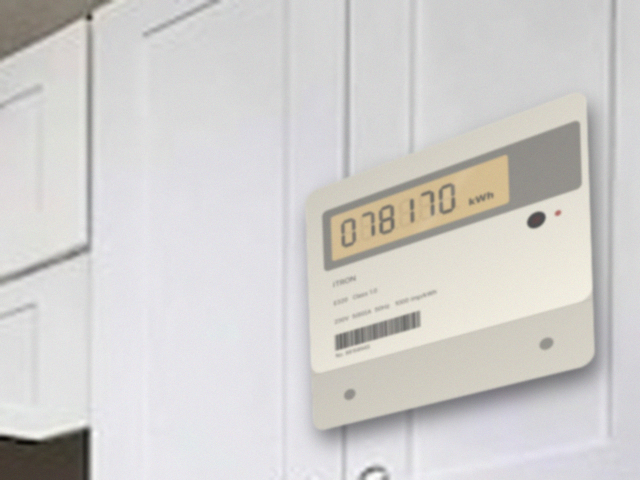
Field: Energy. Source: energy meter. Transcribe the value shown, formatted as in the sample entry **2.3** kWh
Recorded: **78170** kWh
